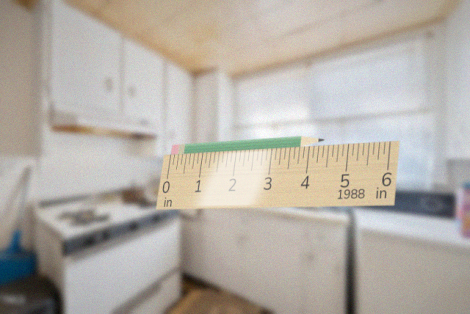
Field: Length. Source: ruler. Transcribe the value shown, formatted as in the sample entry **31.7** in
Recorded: **4.375** in
